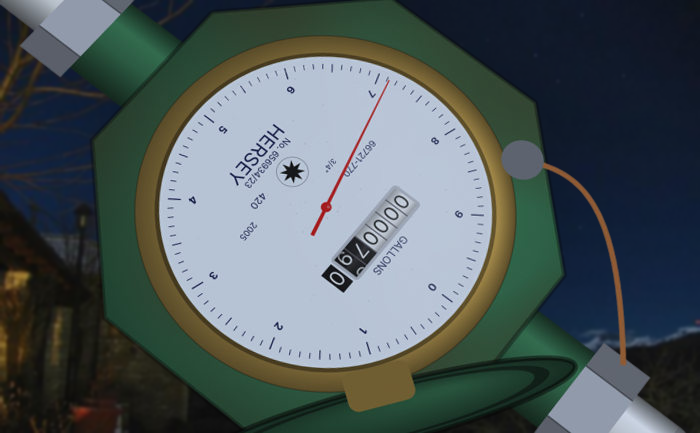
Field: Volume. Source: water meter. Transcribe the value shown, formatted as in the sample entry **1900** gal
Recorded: **787.1** gal
